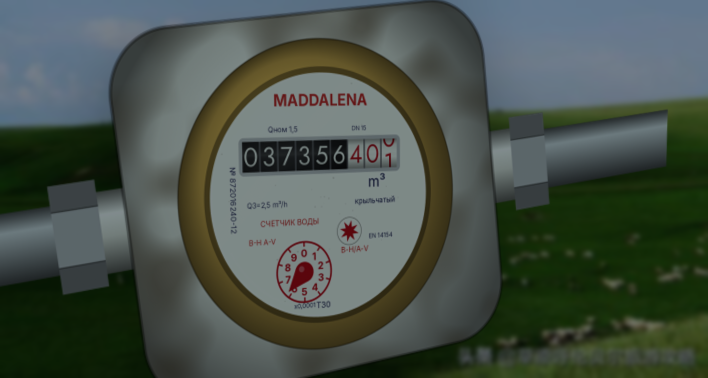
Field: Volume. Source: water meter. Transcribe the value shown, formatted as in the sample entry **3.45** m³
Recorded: **37356.4006** m³
